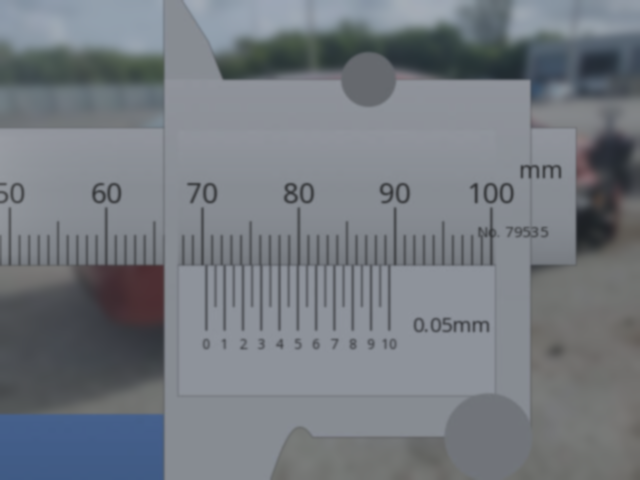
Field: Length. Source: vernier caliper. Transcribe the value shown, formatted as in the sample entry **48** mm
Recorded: **70.4** mm
